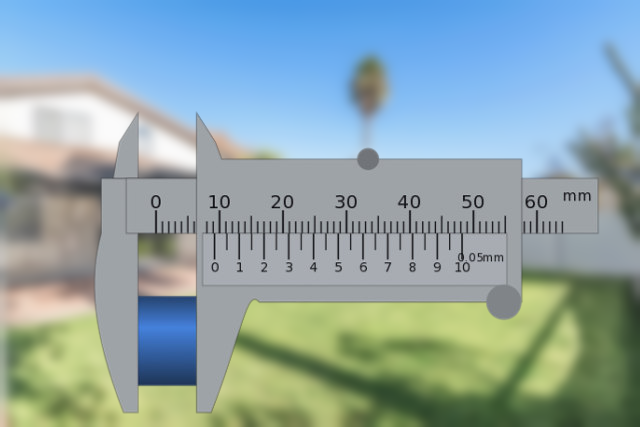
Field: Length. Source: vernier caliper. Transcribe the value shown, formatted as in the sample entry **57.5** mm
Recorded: **9.2** mm
